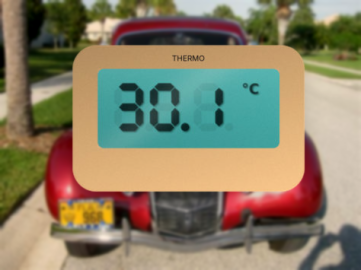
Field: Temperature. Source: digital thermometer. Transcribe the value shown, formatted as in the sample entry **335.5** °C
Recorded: **30.1** °C
